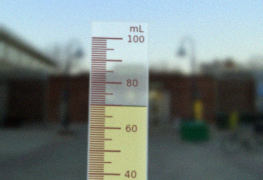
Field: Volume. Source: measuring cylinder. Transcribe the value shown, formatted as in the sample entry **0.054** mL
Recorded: **70** mL
